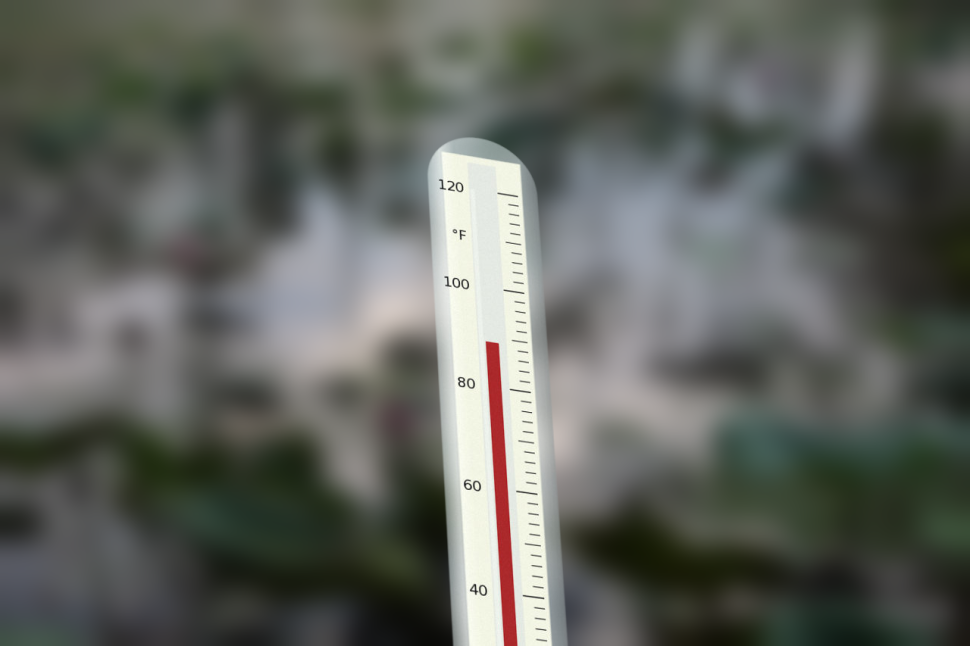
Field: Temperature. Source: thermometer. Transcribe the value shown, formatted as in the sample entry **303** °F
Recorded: **89** °F
